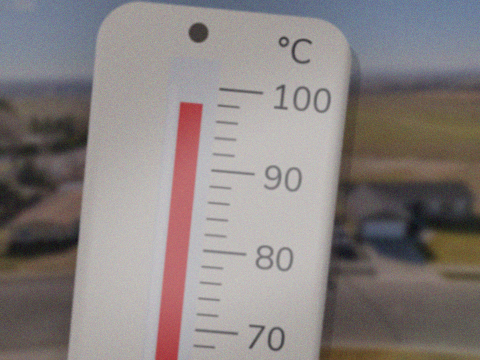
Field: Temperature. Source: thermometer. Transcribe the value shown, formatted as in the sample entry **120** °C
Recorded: **98** °C
